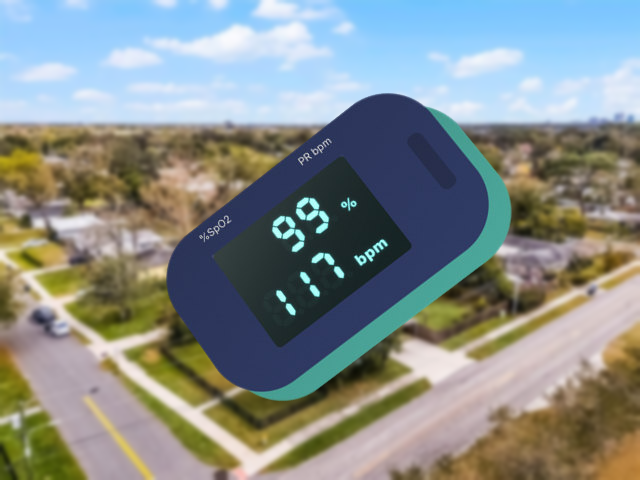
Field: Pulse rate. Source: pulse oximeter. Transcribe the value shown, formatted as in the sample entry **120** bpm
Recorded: **117** bpm
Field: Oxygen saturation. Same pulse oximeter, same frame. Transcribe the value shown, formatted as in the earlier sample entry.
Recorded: **99** %
